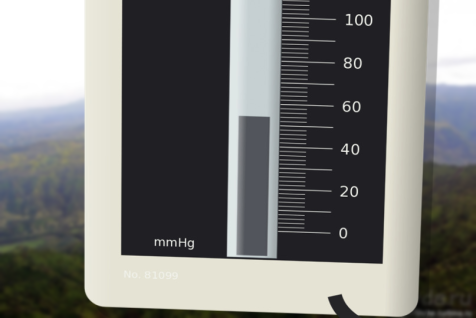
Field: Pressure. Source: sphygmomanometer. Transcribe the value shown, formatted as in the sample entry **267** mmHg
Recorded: **54** mmHg
